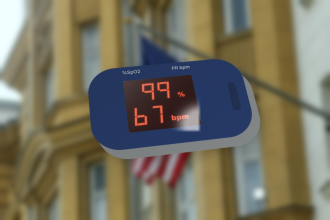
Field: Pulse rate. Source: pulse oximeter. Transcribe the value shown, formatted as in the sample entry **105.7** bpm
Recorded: **67** bpm
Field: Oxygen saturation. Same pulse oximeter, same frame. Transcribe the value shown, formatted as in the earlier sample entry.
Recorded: **99** %
